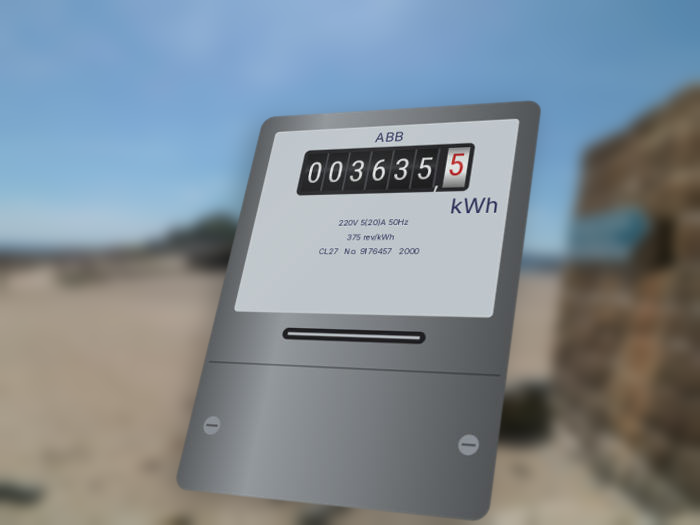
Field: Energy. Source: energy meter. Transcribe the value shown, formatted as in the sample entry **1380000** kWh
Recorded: **3635.5** kWh
